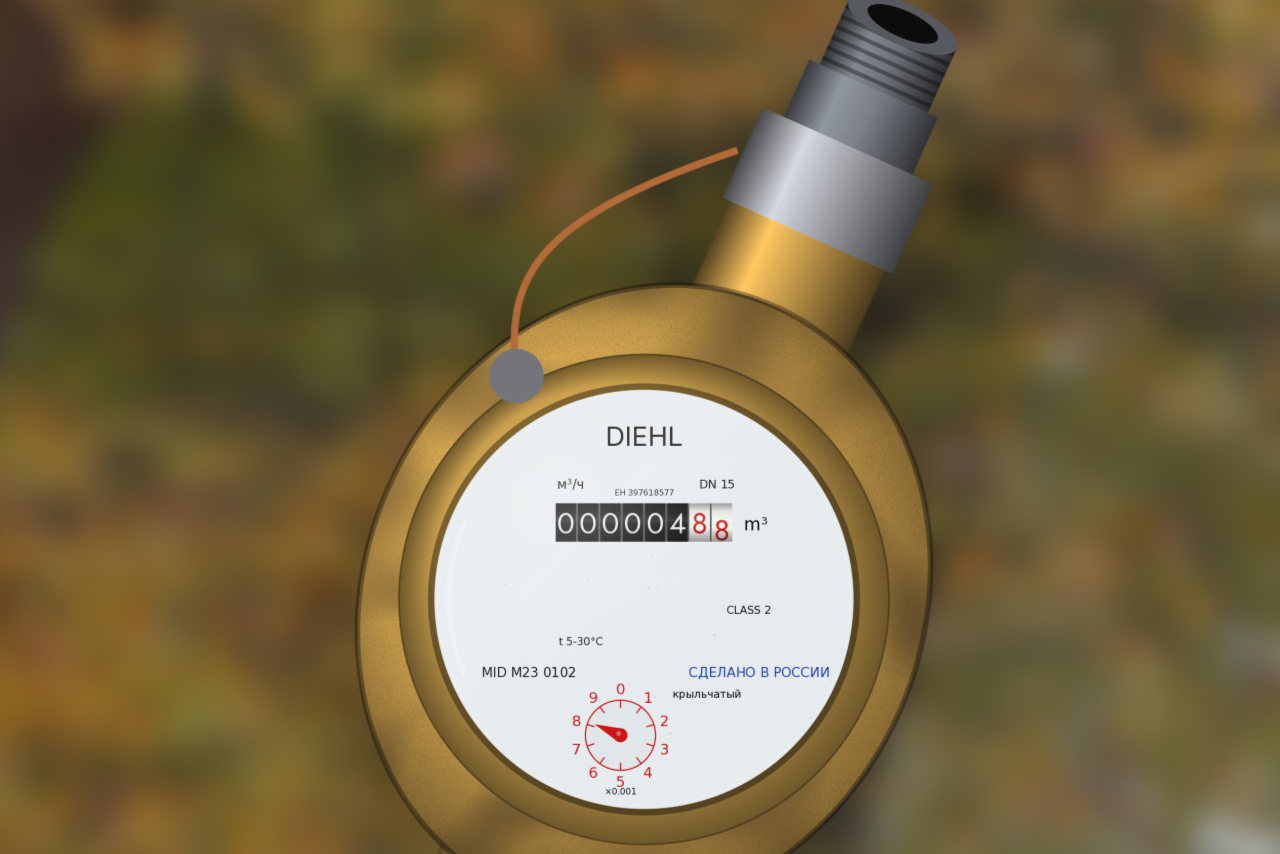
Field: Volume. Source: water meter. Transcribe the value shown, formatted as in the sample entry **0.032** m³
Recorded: **4.878** m³
